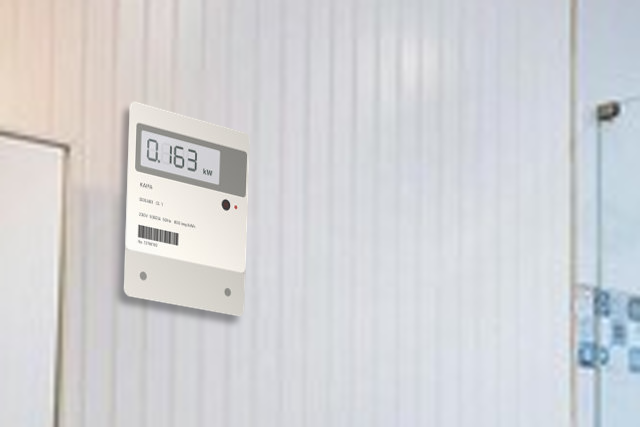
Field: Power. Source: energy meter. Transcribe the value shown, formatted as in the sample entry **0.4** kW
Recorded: **0.163** kW
